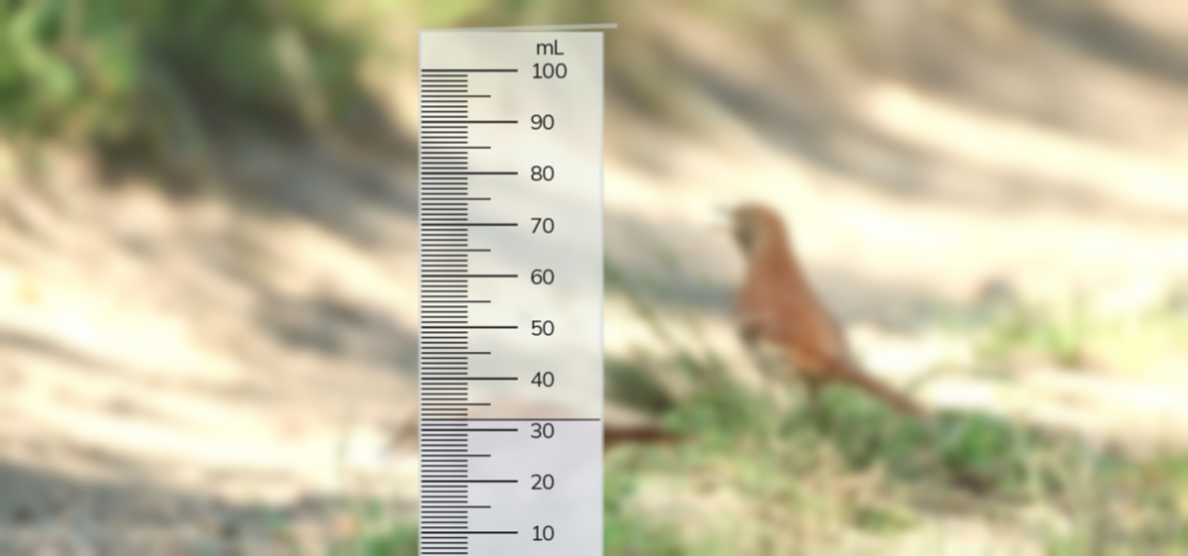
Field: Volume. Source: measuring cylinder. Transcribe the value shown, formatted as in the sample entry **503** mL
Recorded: **32** mL
